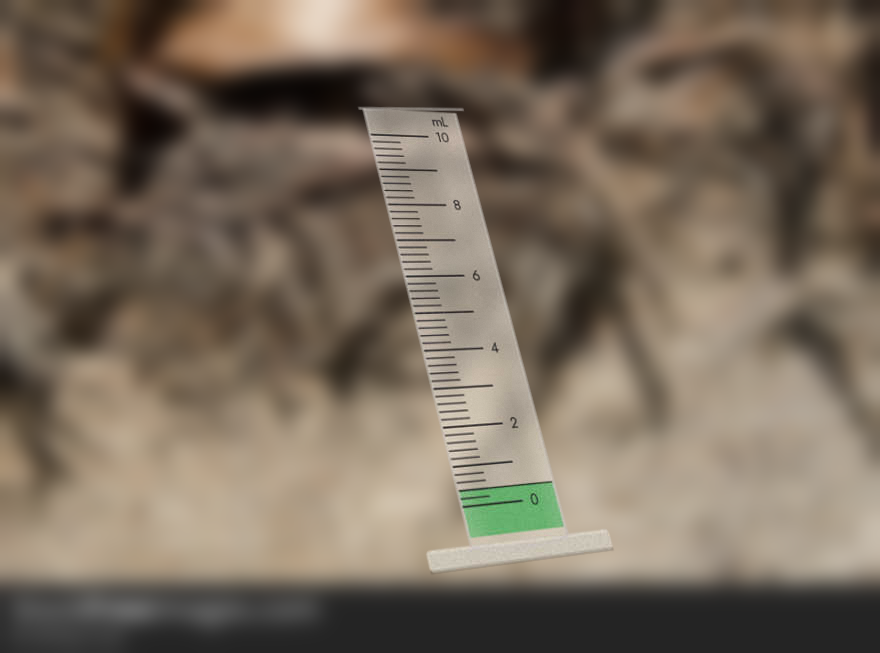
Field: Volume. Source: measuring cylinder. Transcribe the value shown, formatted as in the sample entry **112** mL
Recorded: **0.4** mL
